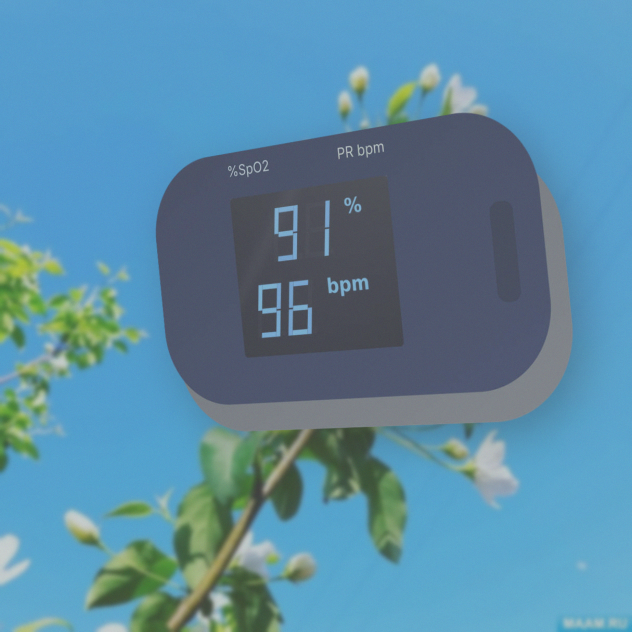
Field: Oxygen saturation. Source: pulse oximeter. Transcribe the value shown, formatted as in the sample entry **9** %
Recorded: **91** %
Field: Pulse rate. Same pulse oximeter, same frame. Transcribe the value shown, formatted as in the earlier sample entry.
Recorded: **96** bpm
